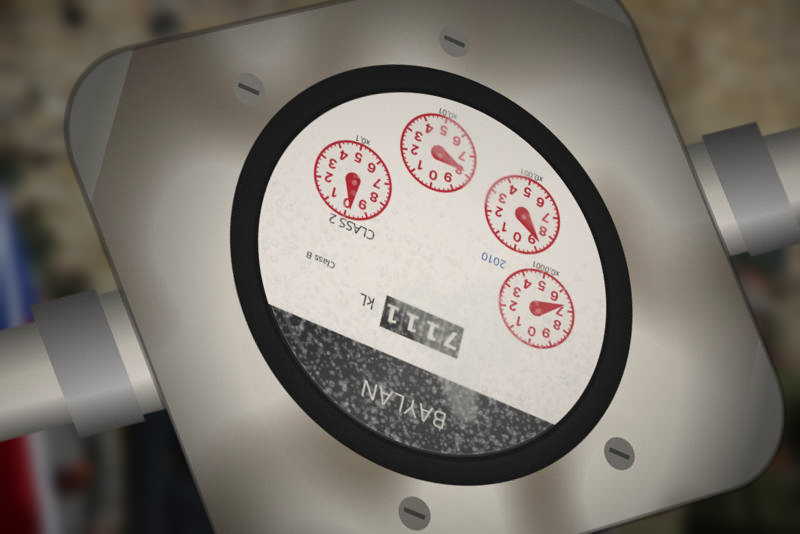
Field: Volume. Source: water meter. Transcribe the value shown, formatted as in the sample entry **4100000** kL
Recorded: **7110.9786** kL
